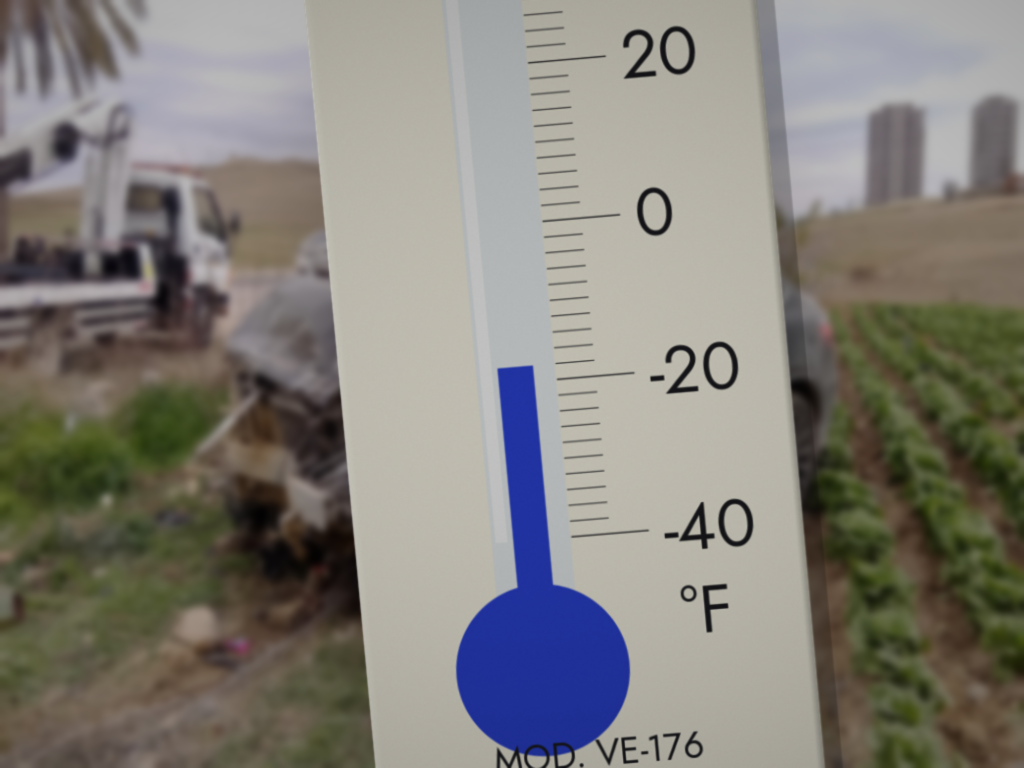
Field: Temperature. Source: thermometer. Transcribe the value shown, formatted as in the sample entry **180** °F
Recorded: **-18** °F
